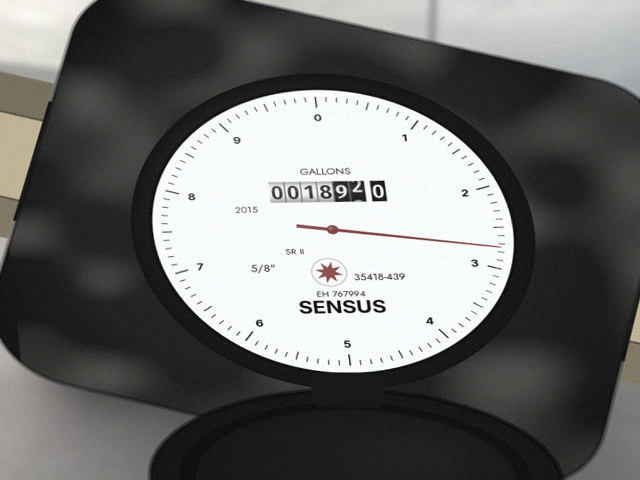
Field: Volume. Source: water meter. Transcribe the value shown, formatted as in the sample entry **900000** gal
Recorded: **18922.7** gal
